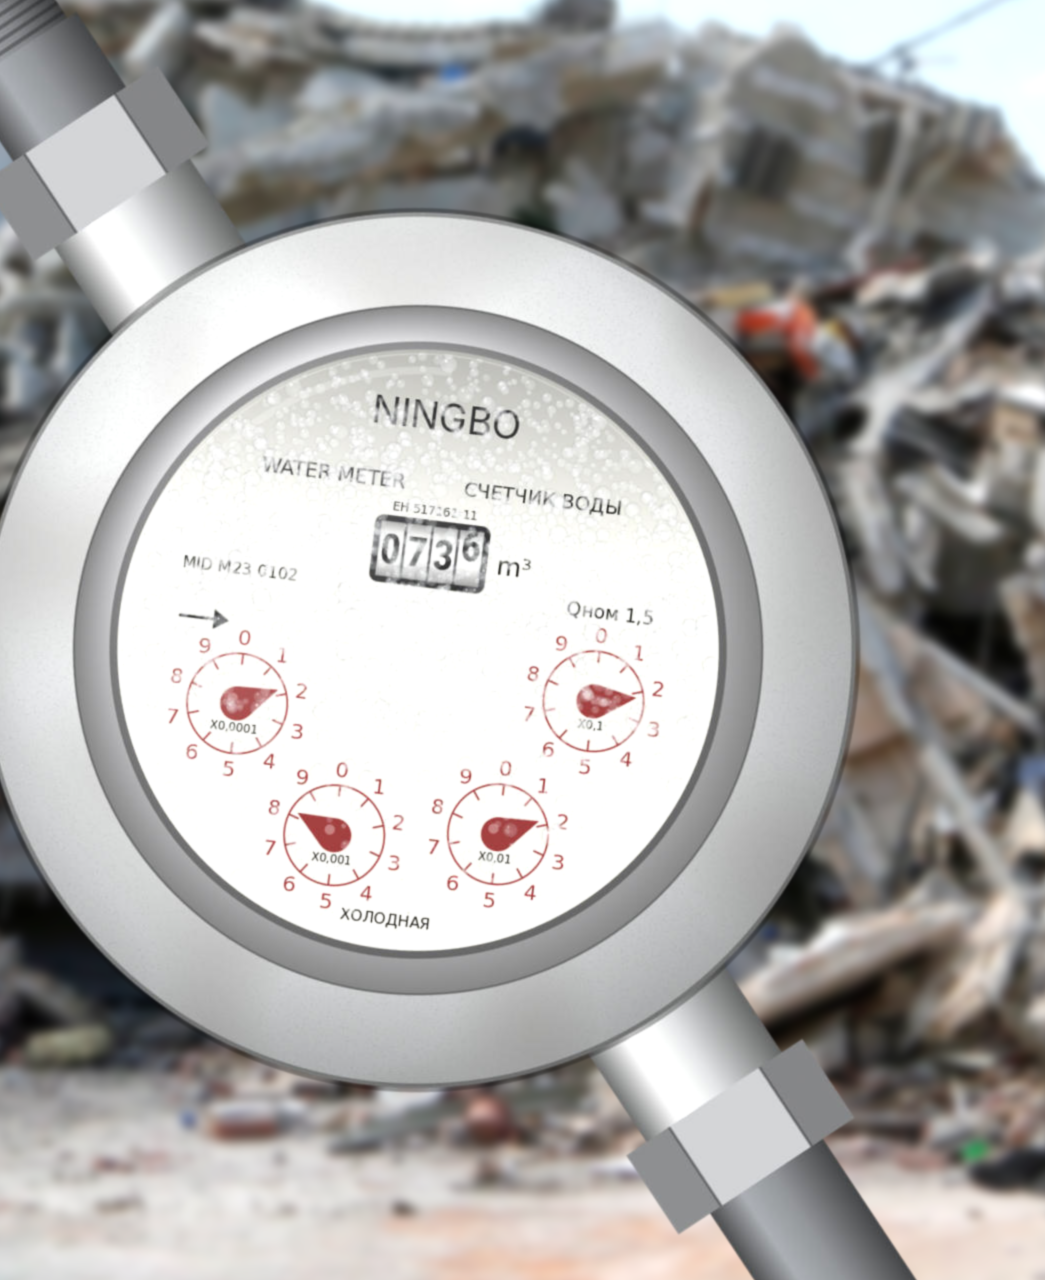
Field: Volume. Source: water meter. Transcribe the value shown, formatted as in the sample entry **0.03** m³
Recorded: **736.2181** m³
